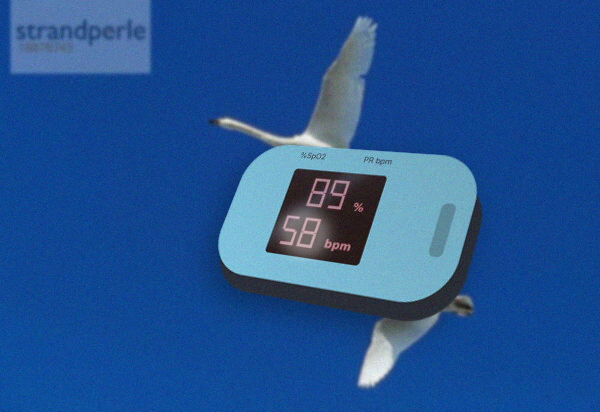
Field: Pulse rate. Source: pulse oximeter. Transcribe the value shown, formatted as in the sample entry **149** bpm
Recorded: **58** bpm
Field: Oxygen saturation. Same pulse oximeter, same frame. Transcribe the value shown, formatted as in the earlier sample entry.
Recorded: **89** %
